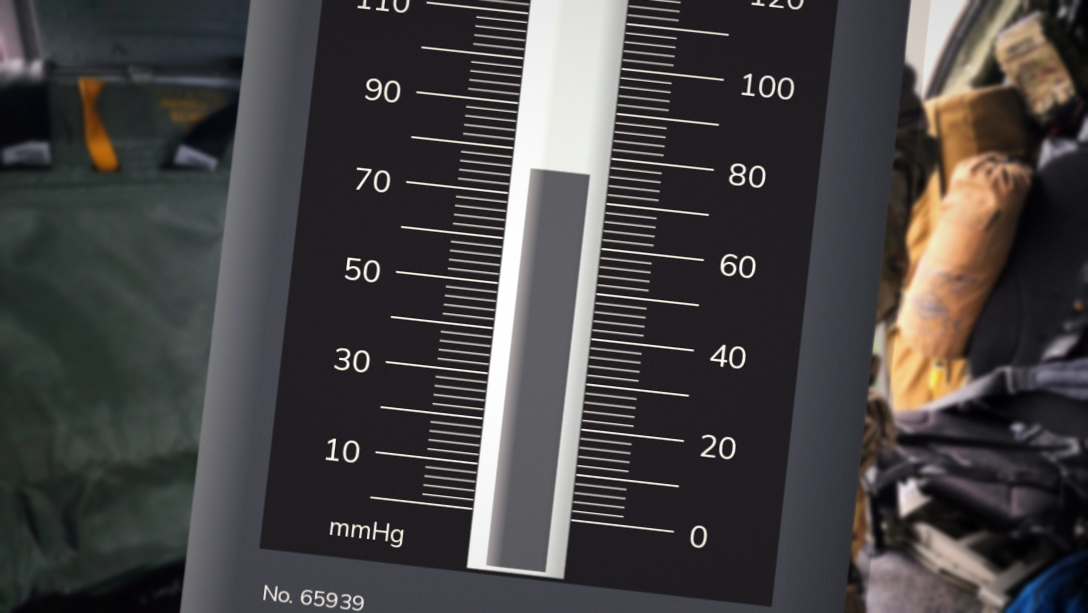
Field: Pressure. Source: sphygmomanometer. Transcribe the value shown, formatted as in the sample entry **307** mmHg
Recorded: **76** mmHg
